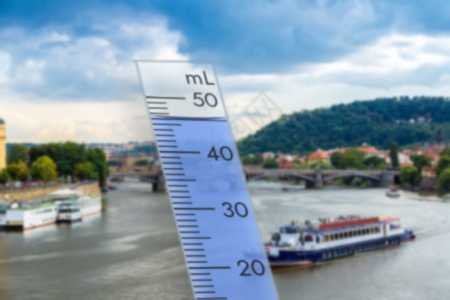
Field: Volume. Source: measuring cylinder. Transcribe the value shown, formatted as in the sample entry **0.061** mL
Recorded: **46** mL
